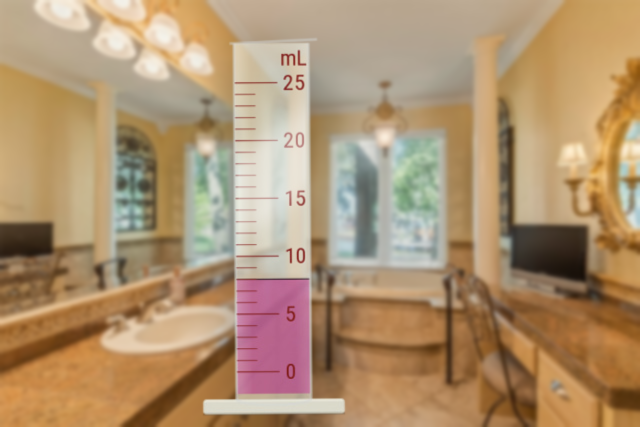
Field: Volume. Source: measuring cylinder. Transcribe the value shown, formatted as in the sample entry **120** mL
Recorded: **8** mL
